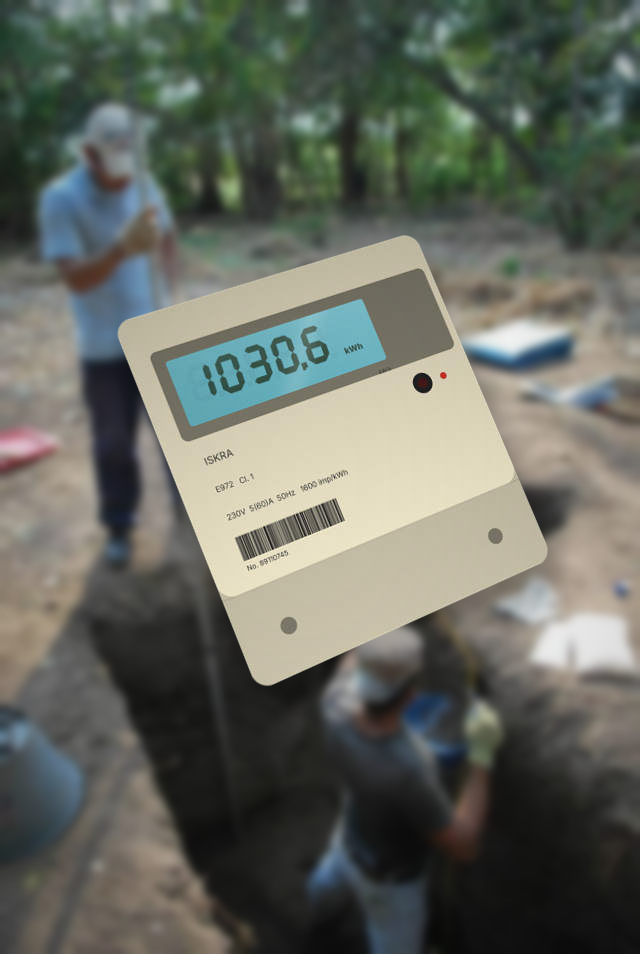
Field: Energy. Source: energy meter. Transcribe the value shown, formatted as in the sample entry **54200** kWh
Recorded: **1030.6** kWh
